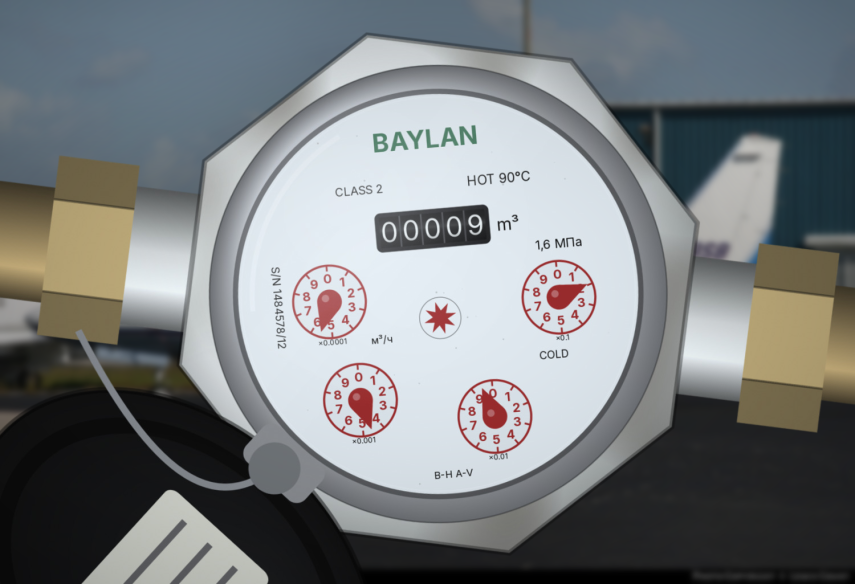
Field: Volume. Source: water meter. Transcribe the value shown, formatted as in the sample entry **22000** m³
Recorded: **9.1945** m³
